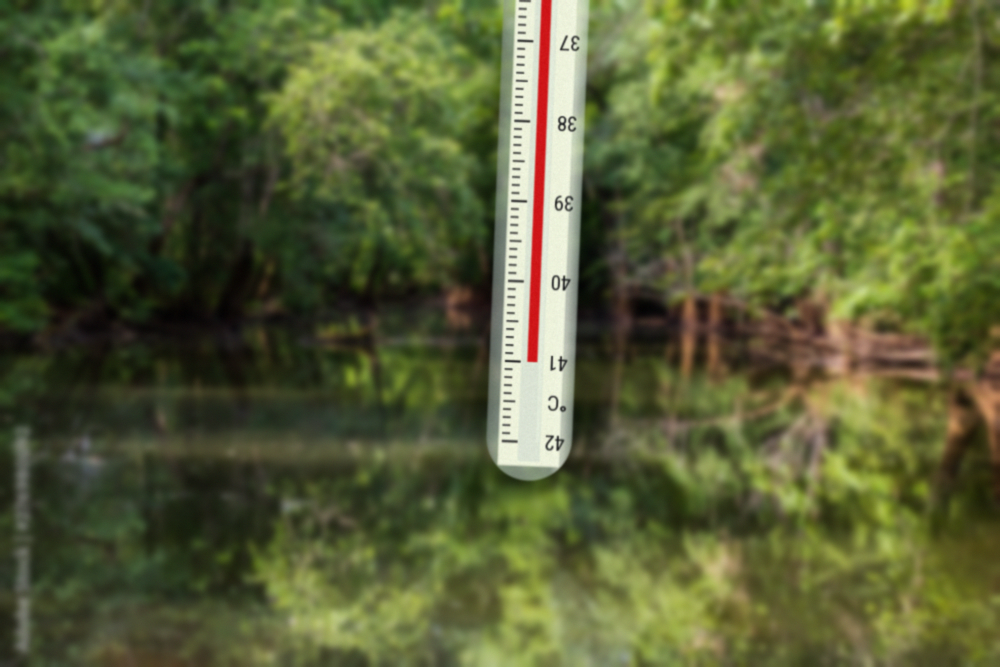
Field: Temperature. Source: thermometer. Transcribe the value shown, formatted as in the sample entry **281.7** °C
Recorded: **41** °C
